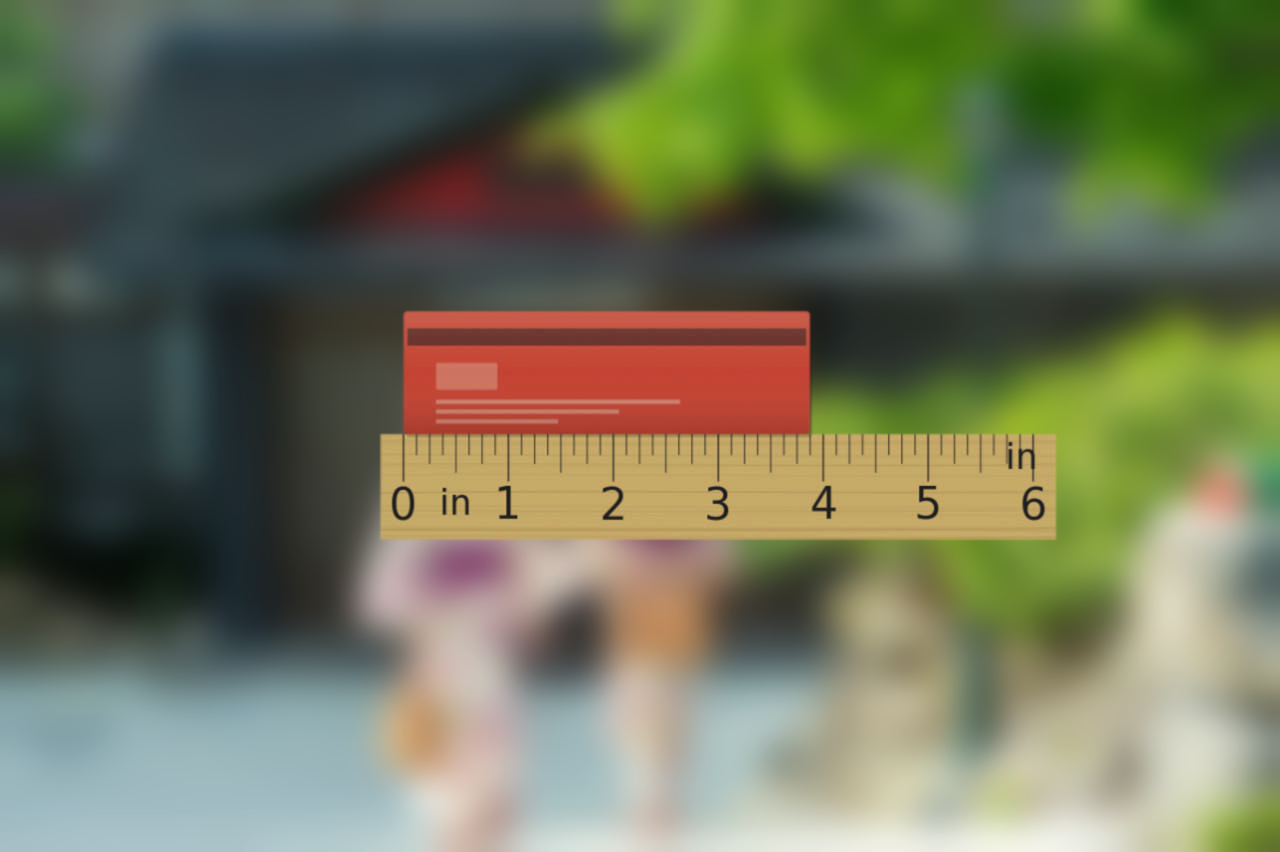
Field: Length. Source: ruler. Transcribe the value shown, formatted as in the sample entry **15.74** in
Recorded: **3.875** in
